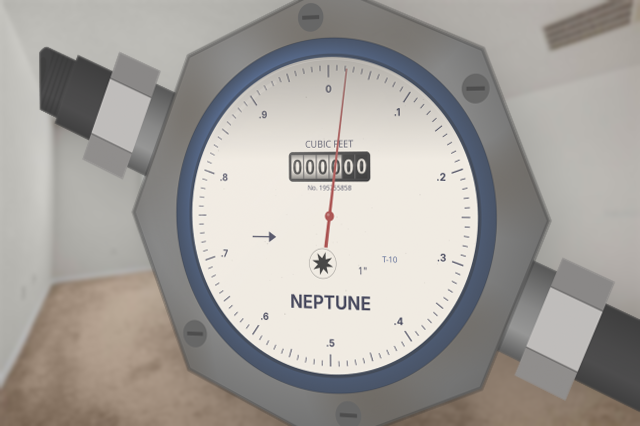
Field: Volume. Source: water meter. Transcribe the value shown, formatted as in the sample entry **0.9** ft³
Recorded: **0.02** ft³
